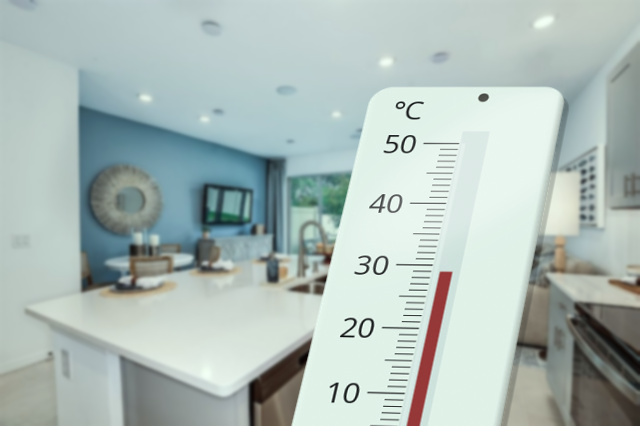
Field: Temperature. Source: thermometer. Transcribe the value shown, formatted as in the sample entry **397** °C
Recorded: **29** °C
